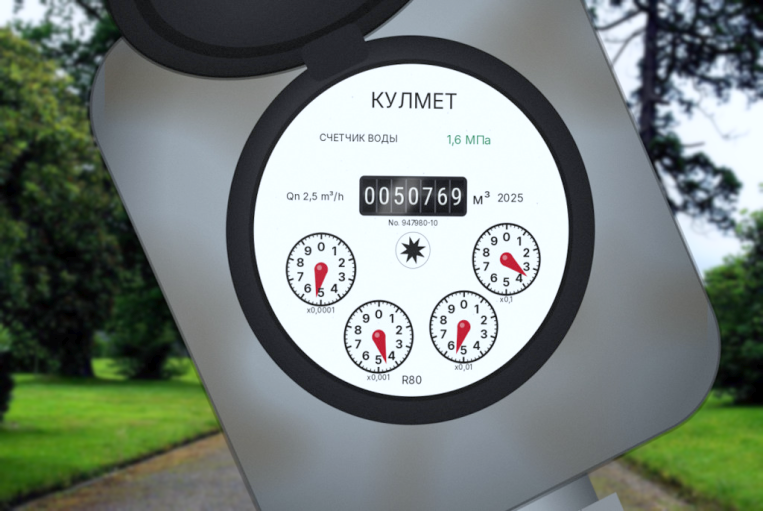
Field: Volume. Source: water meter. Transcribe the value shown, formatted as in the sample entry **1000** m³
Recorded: **50769.3545** m³
